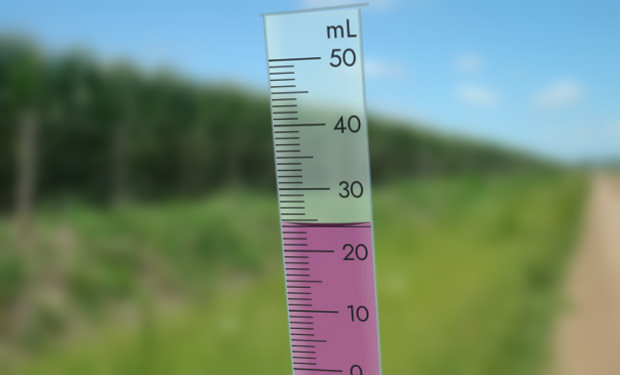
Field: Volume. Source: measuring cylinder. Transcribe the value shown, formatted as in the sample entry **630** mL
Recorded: **24** mL
